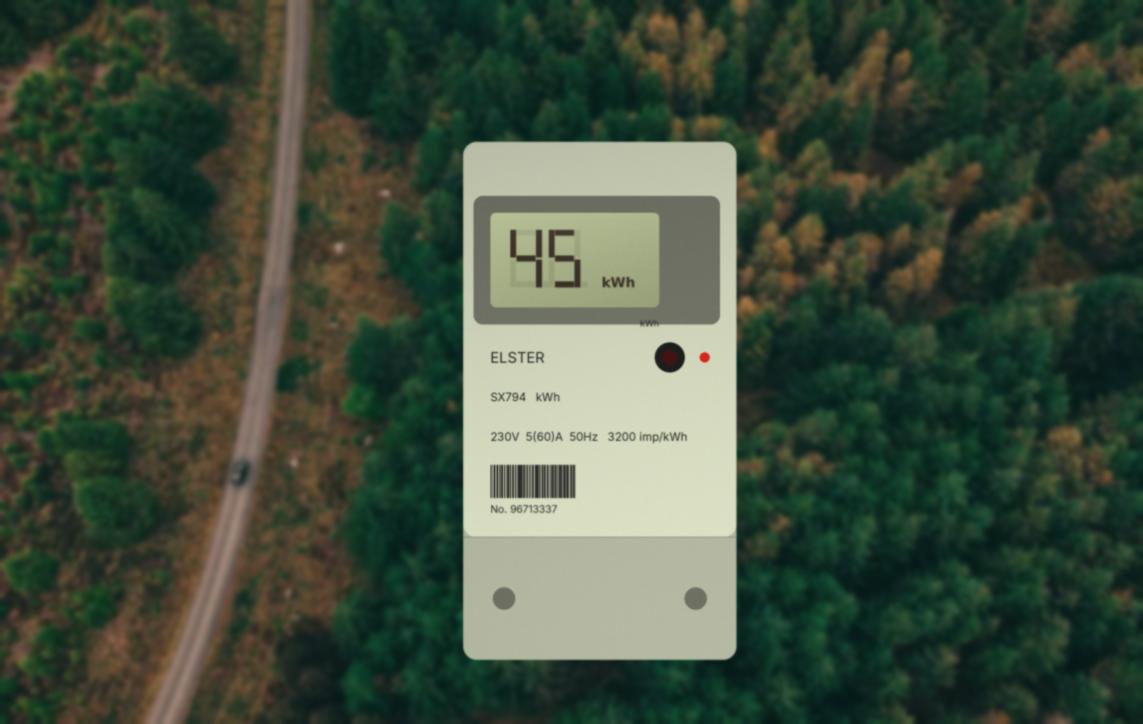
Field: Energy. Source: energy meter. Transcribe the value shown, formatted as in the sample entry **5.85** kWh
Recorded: **45** kWh
